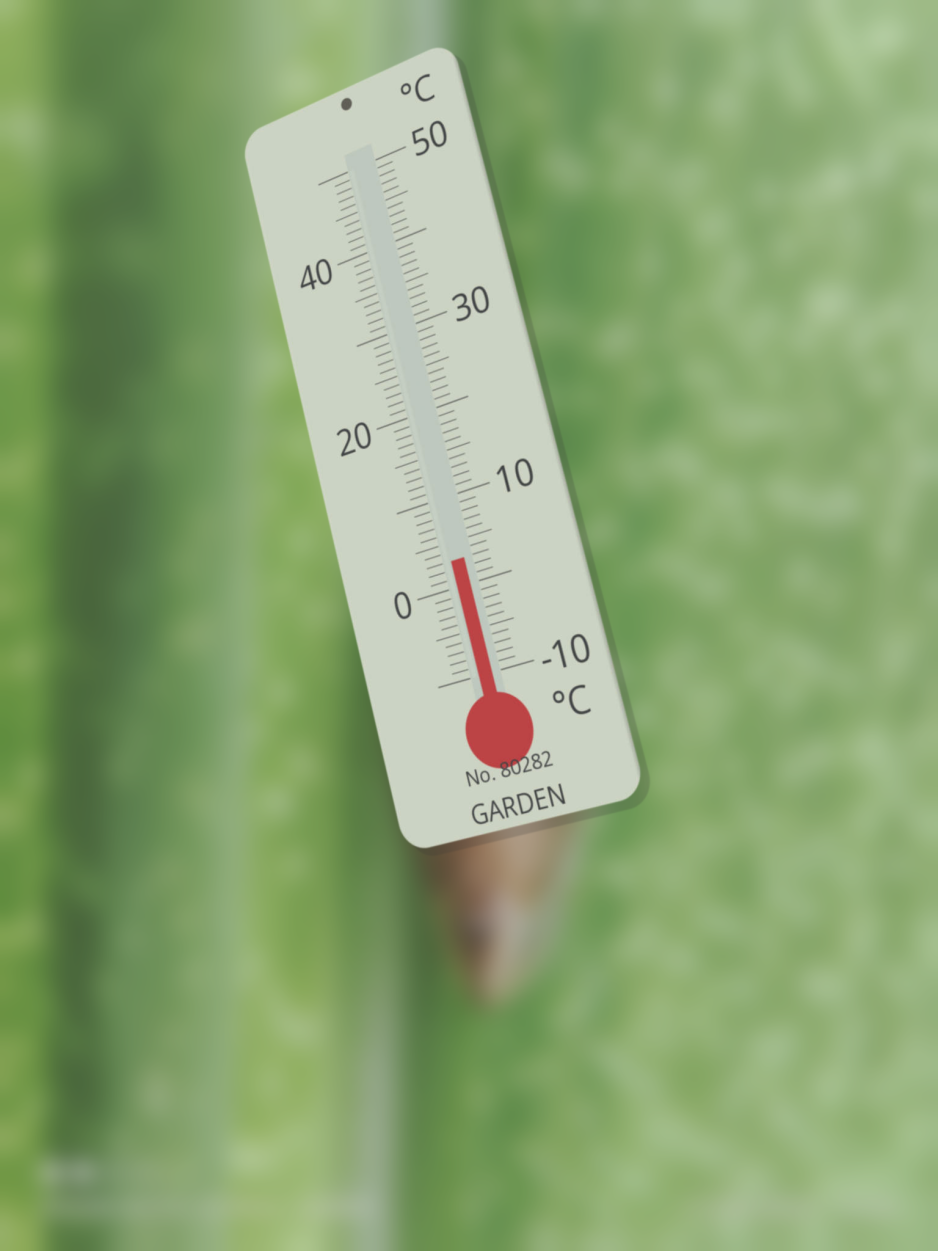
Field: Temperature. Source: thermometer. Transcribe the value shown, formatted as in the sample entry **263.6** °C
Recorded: **3** °C
